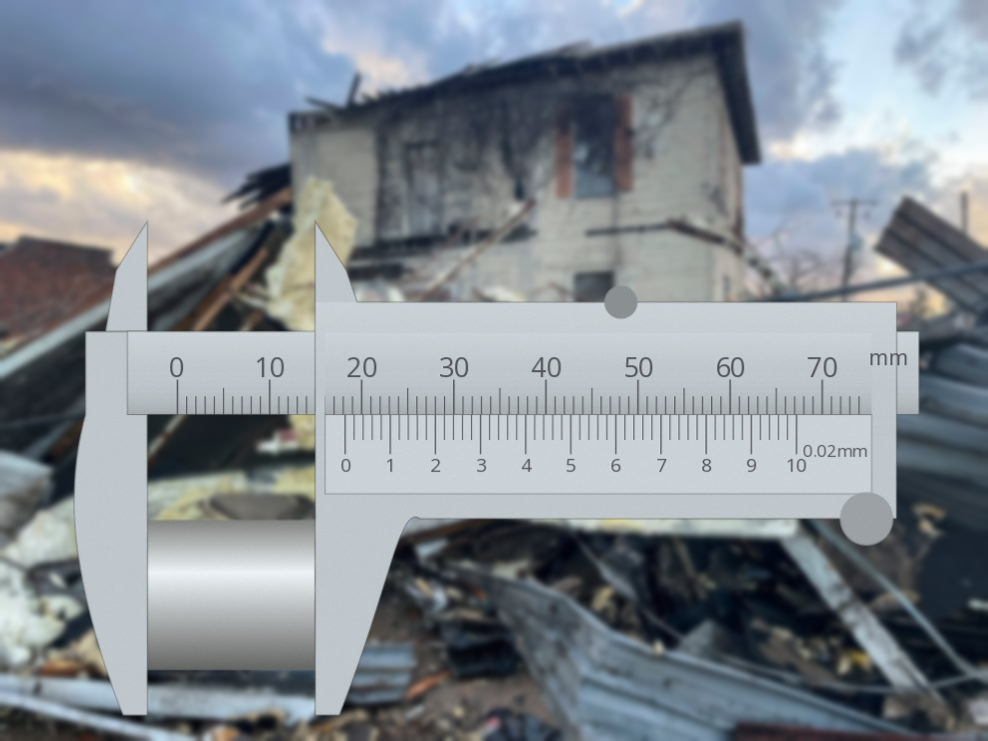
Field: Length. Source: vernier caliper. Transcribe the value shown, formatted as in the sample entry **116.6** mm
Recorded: **18.2** mm
